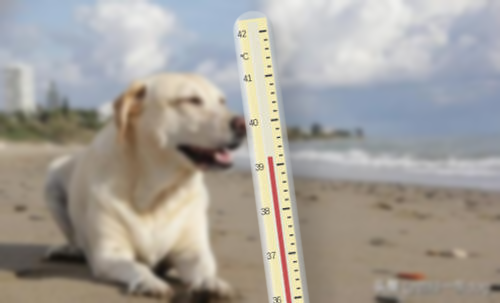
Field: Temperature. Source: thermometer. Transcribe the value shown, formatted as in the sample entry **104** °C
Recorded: **39.2** °C
